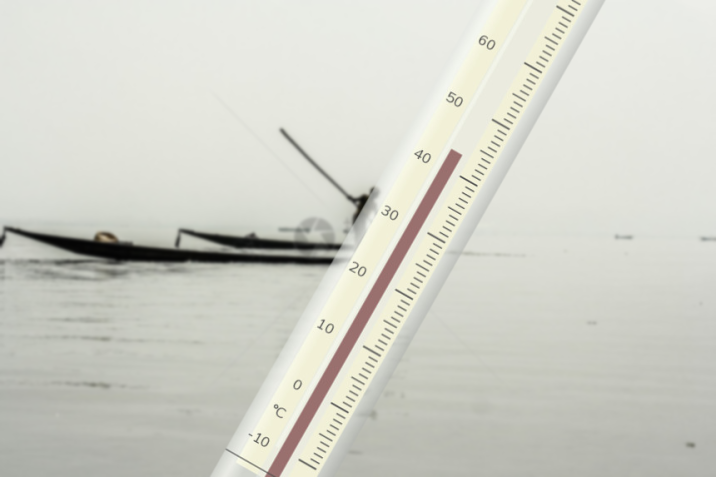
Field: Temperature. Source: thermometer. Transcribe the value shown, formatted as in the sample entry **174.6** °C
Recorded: **43** °C
